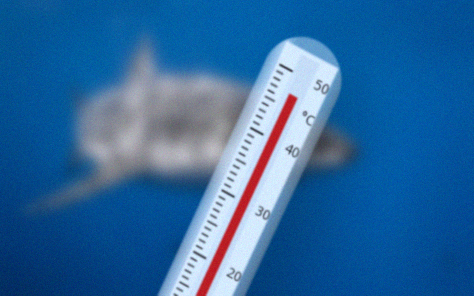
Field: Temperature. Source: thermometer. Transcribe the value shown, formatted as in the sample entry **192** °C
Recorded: **47** °C
